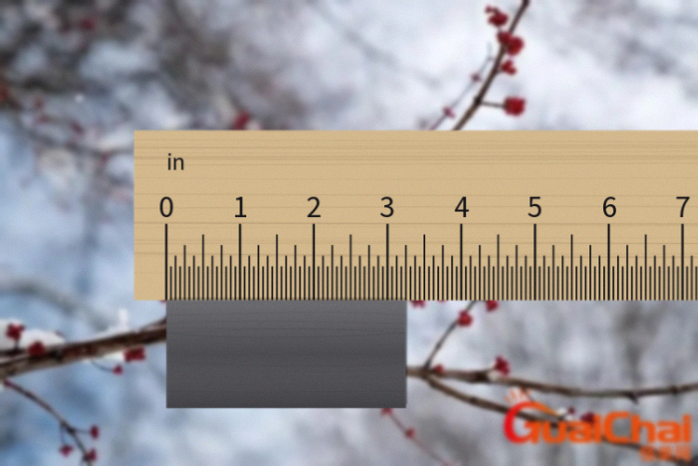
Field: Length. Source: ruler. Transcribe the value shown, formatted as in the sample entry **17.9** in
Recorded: **3.25** in
